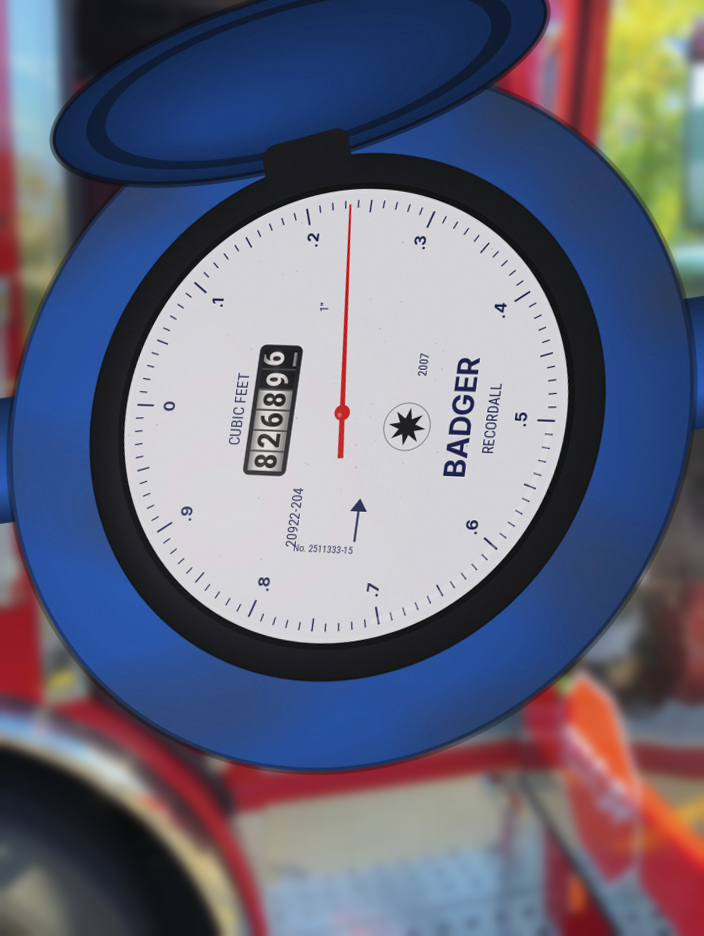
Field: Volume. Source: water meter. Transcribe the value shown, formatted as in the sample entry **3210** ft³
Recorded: **826896.23** ft³
